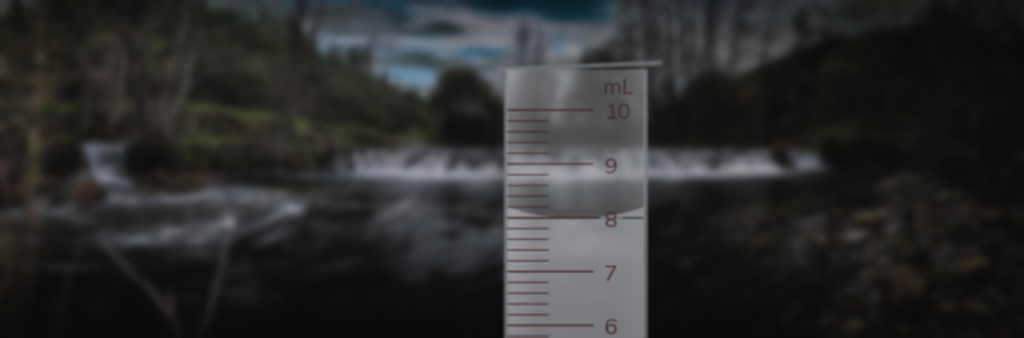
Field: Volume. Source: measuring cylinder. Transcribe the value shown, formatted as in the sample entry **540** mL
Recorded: **8** mL
